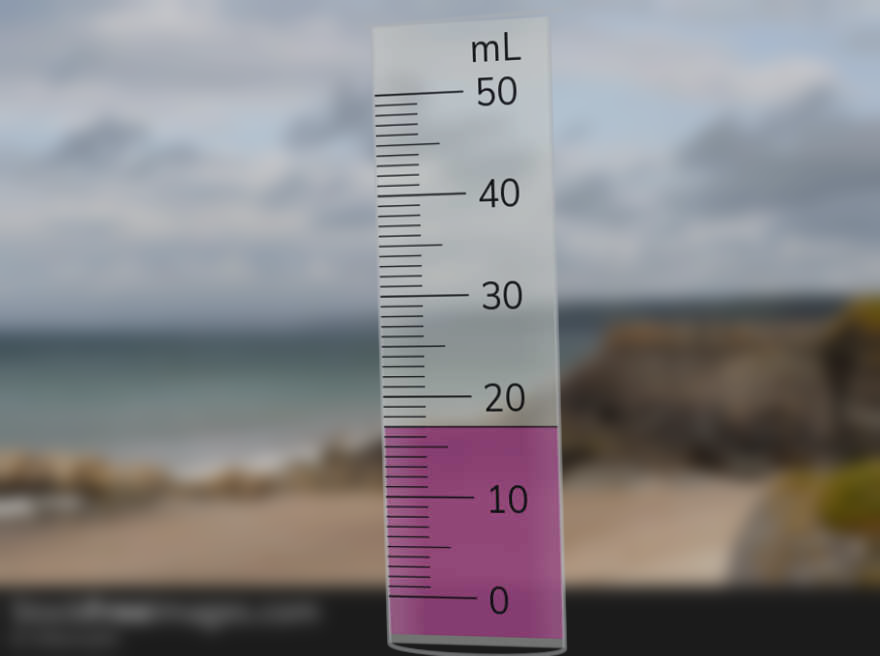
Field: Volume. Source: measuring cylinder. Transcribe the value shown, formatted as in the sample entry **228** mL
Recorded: **17** mL
